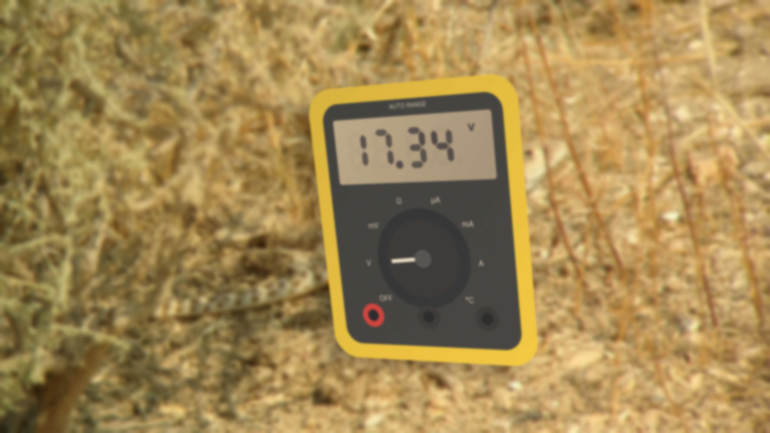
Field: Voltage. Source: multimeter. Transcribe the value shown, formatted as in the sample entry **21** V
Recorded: **17.34** V
